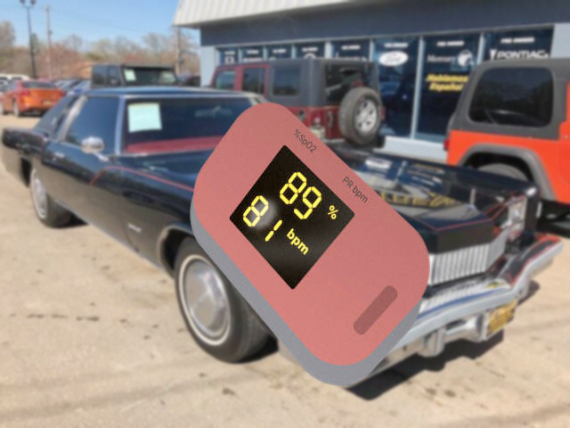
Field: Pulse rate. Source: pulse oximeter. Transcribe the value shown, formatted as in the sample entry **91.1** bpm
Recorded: **81** bpm
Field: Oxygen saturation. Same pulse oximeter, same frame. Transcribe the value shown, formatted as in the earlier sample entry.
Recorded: **89** %
